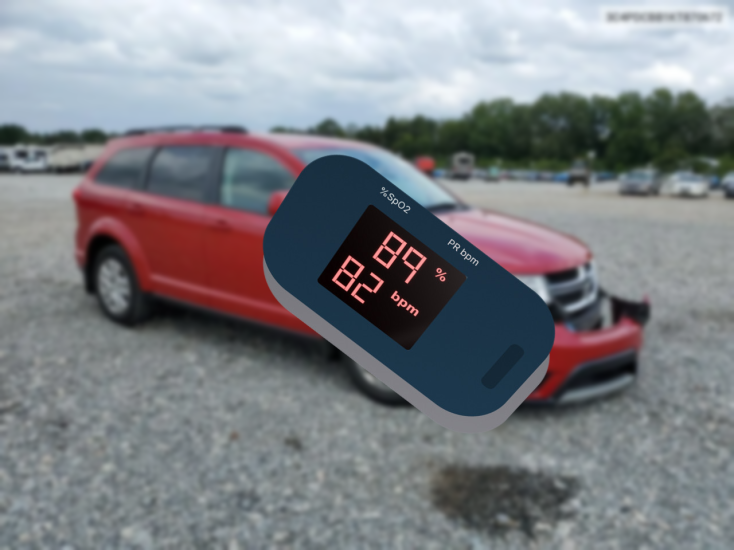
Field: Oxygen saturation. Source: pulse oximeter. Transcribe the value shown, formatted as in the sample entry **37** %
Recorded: **89** %
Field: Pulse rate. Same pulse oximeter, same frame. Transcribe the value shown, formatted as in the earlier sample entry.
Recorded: **82** bpm
